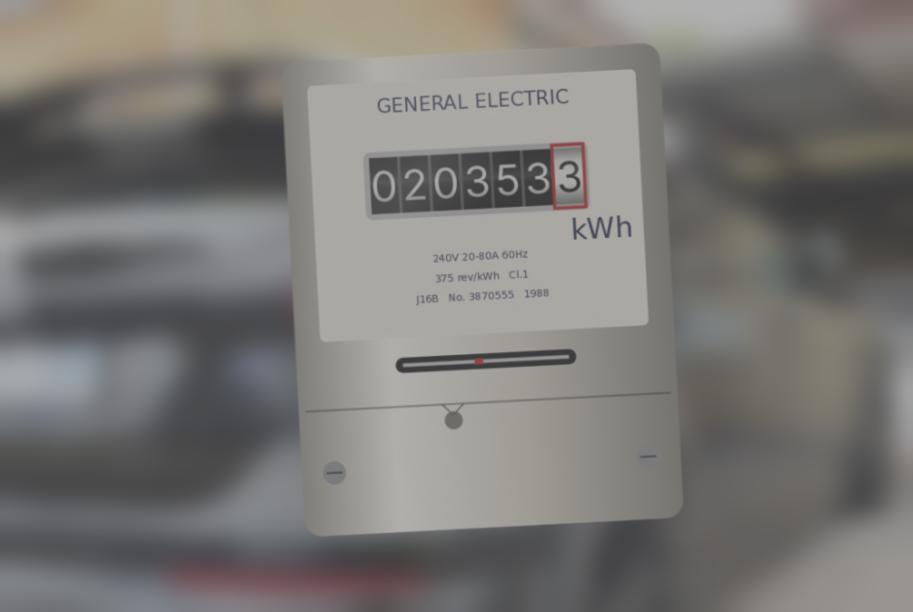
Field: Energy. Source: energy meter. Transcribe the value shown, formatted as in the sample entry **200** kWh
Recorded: **20353.3** kWh
